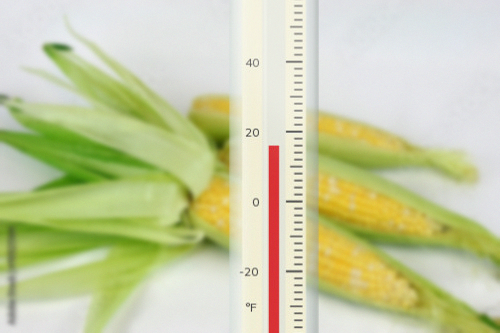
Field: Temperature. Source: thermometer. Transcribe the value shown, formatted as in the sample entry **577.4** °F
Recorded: **16** °F
